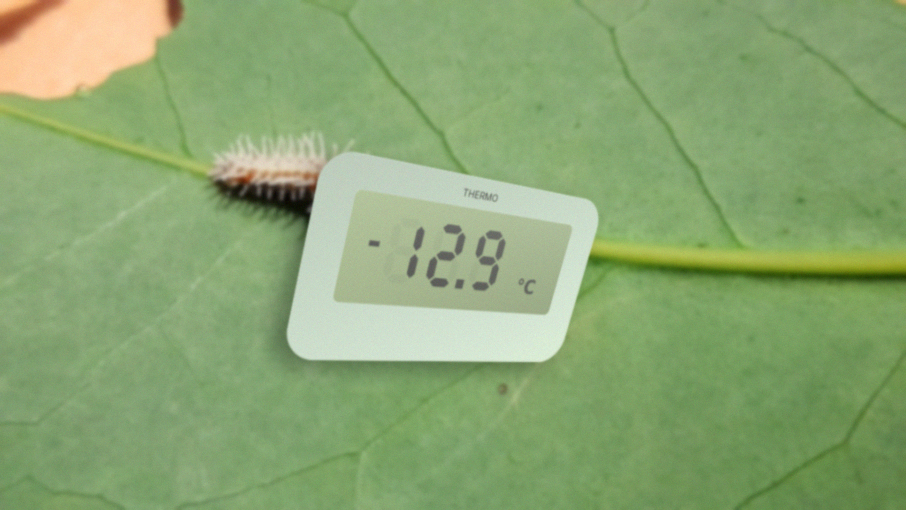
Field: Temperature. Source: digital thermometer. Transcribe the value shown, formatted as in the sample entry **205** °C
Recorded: **-12.9** °C
